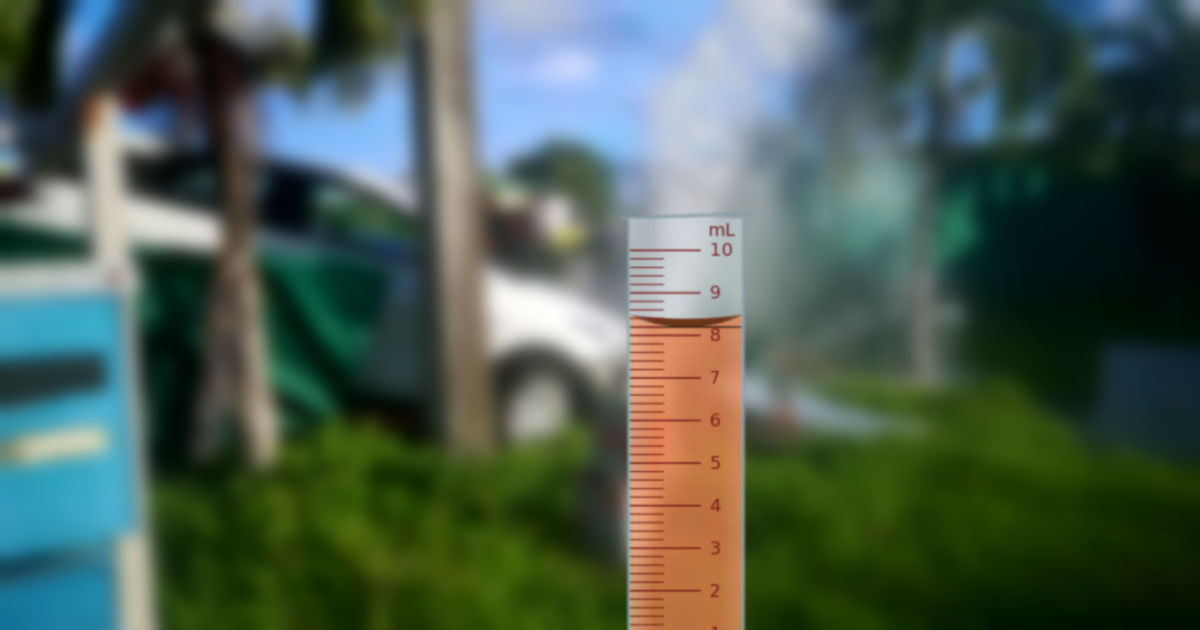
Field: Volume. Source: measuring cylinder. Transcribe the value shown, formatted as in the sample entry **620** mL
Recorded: **8.2** mL
